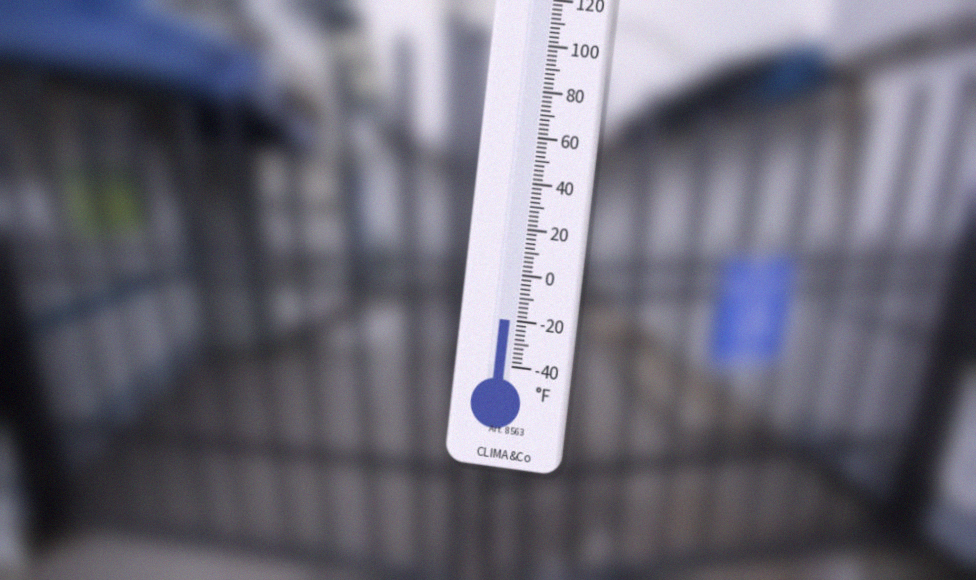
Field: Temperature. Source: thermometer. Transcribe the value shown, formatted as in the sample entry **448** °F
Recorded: **-20** °F
